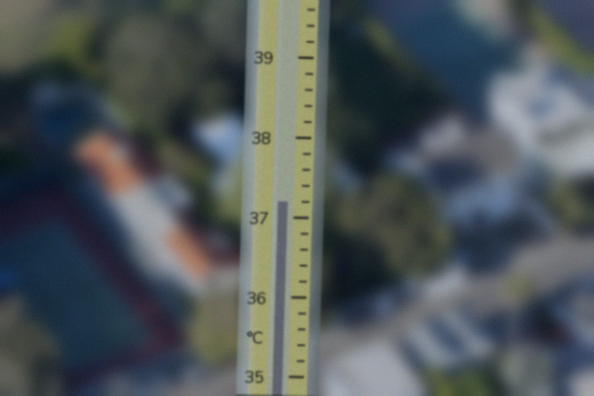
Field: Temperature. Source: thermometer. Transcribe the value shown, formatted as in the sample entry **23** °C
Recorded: **37.2** °C
